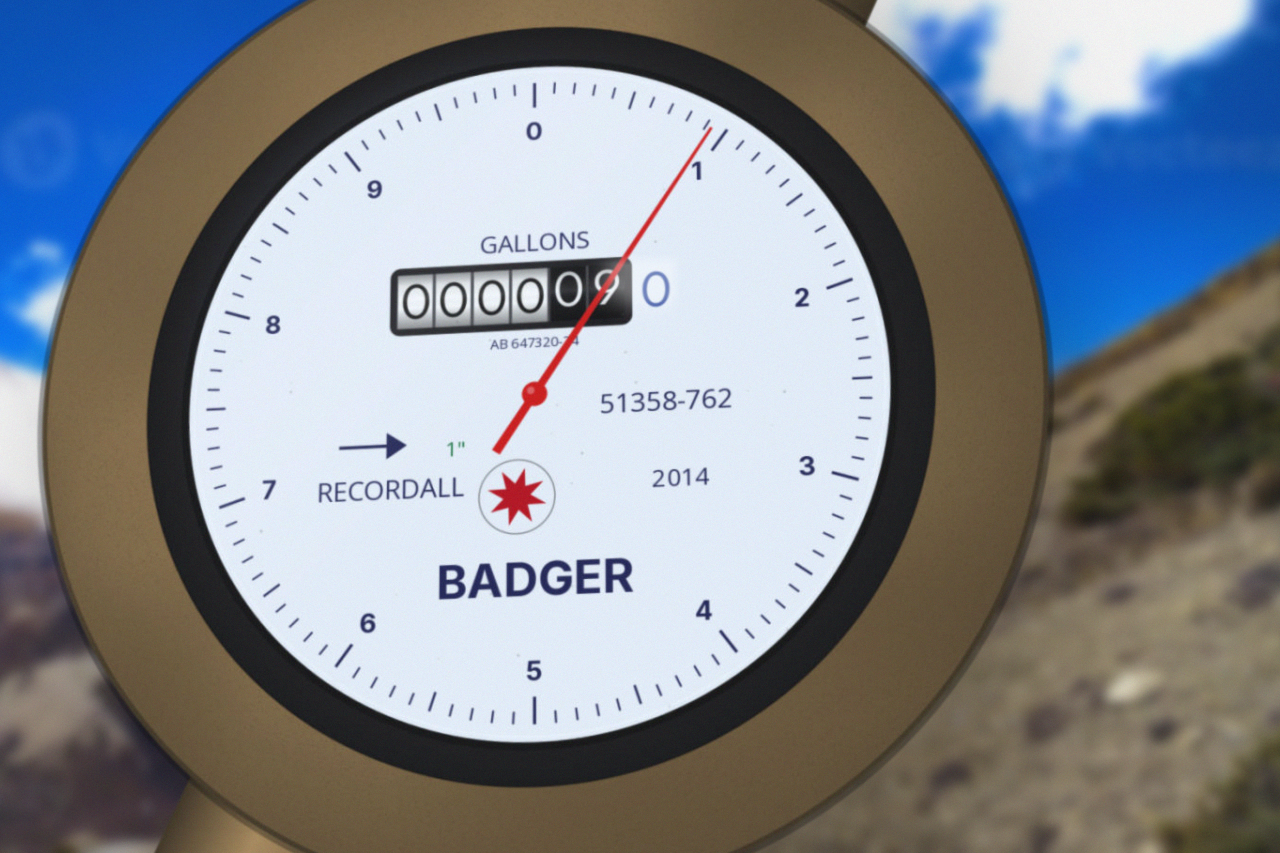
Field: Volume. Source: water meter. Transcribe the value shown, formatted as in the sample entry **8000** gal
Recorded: **90.9** gal
